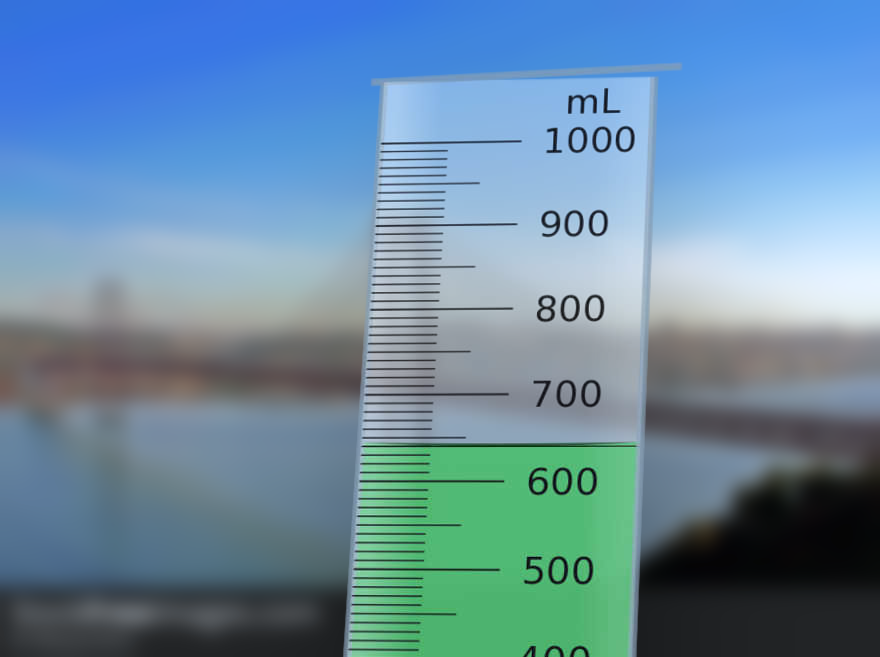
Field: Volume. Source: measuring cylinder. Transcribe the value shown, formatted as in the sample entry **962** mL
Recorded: **640** mL
